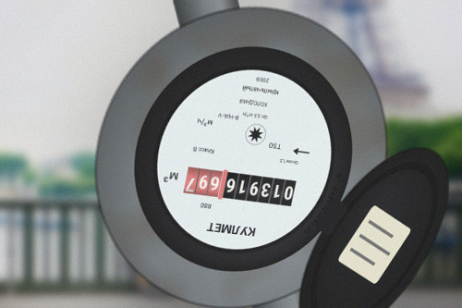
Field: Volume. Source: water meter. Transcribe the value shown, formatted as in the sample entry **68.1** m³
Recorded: **13916.697** m³
